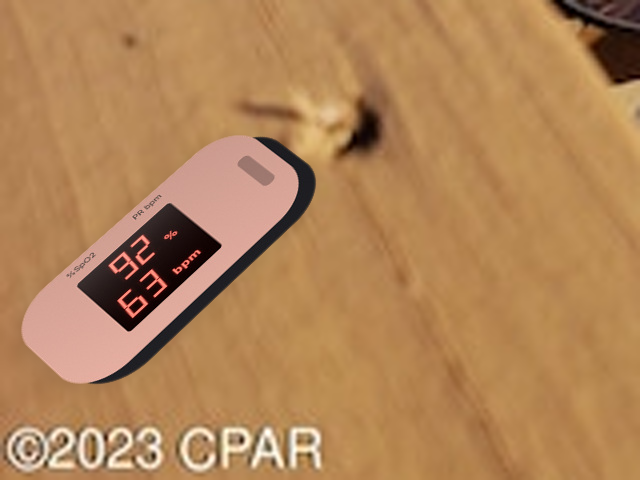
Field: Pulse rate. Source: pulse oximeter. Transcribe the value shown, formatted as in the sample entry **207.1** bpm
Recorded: **63** bpm
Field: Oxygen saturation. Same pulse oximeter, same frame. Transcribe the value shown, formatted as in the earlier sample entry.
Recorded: **92** %
